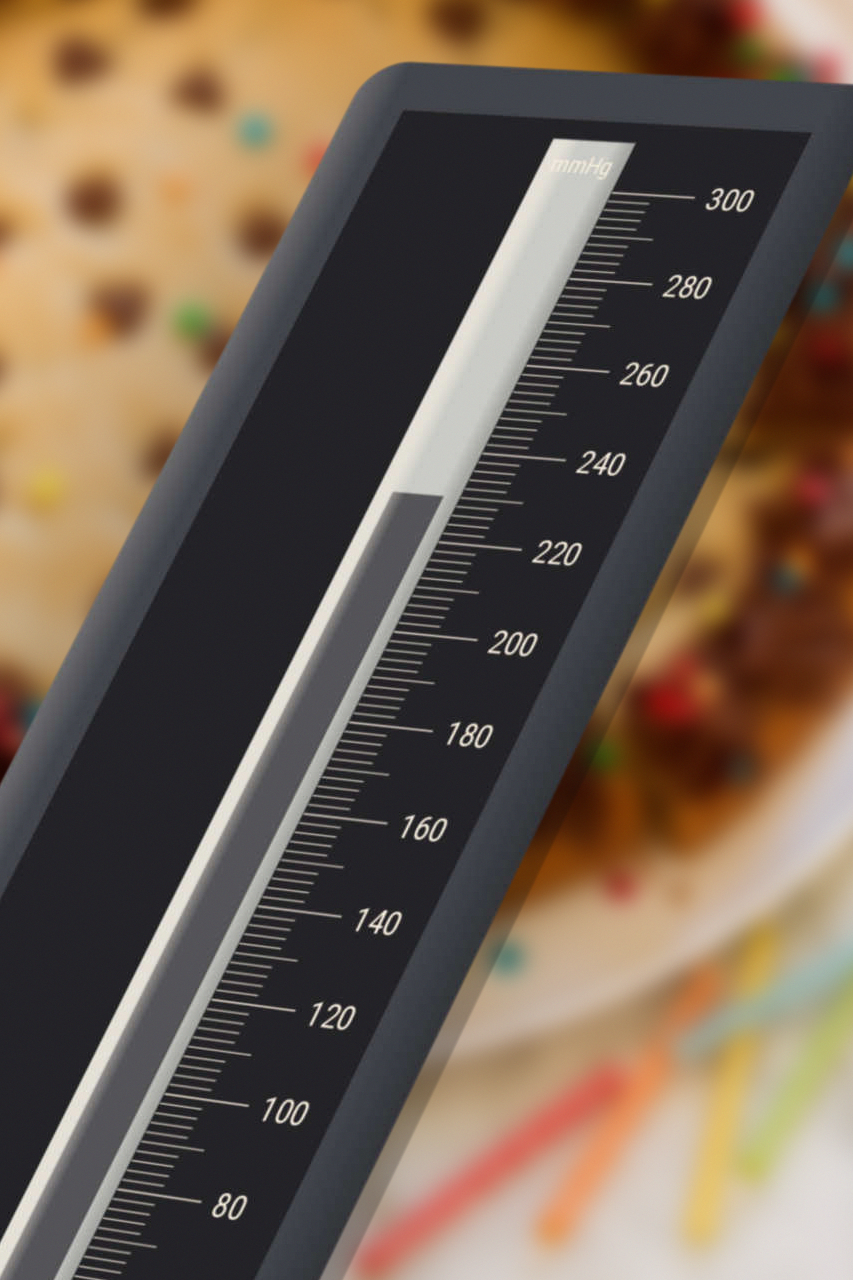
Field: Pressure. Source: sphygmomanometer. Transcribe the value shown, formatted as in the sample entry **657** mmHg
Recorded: **230** mmHg
